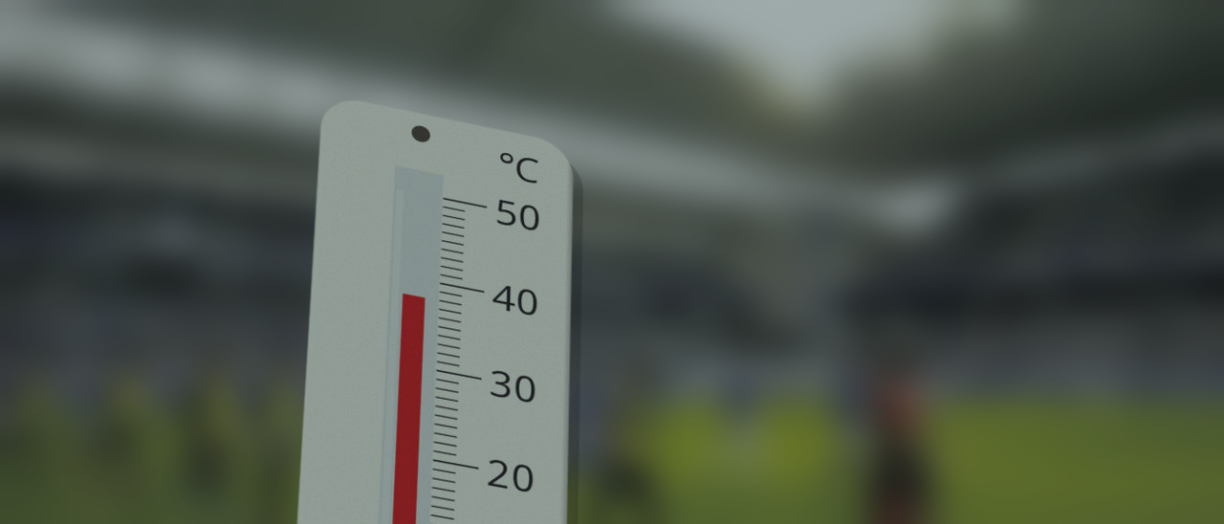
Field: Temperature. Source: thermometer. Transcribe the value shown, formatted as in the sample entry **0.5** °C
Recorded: **38** °C
